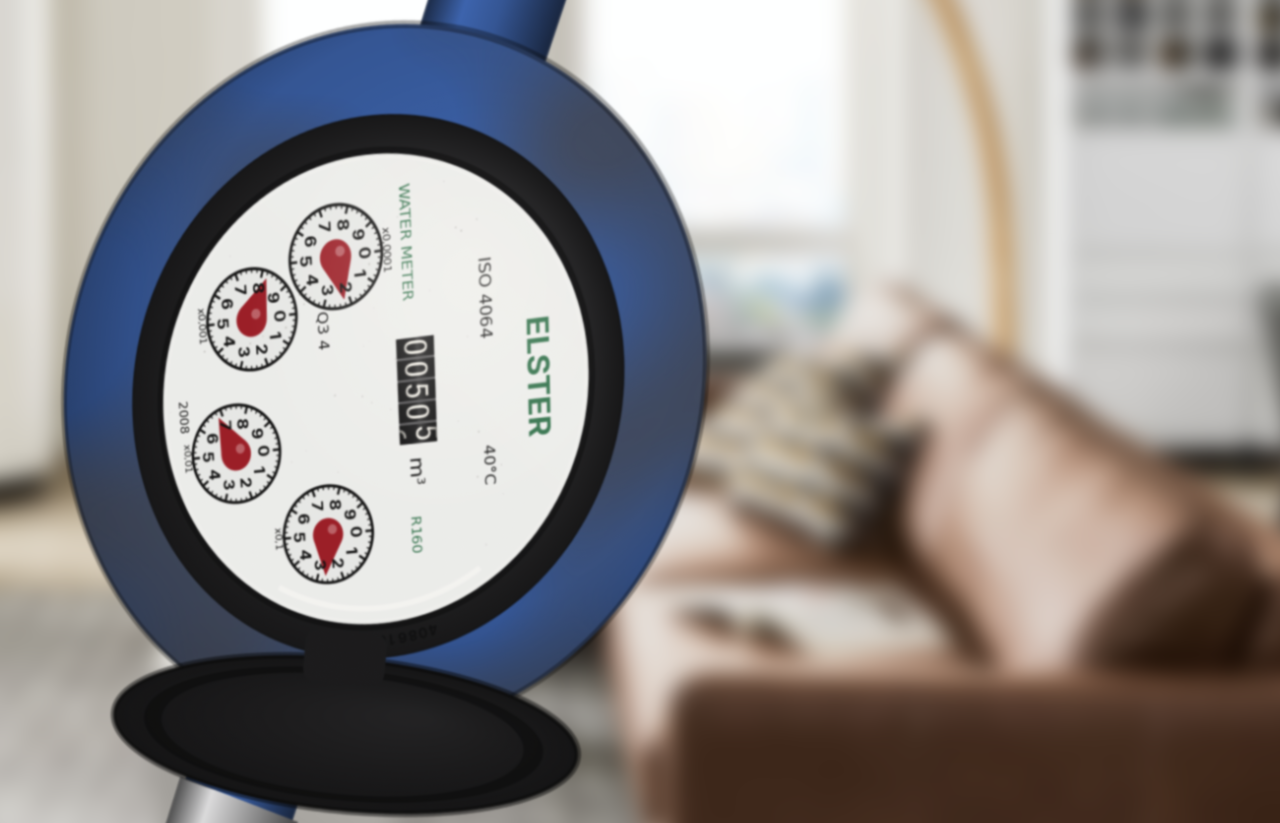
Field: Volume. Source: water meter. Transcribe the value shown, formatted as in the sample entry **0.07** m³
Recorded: **505.2682** m³
